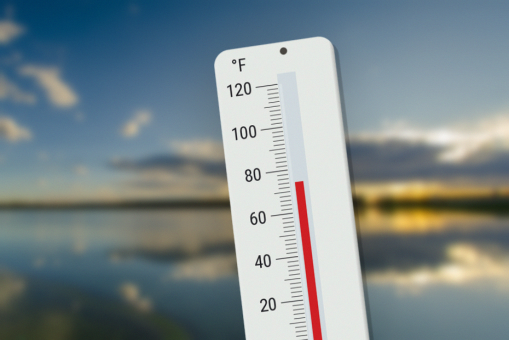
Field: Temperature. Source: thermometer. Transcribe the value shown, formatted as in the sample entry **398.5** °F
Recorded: **74** °F
